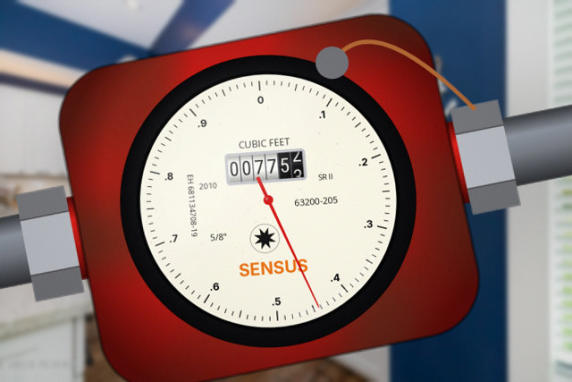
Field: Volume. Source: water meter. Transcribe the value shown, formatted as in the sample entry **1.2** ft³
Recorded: **7752.44** ft³
